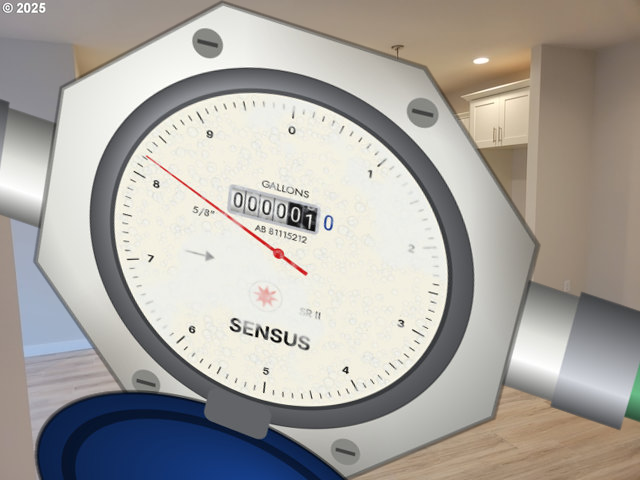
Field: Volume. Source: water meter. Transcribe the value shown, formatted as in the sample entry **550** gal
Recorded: **8.2** gal
